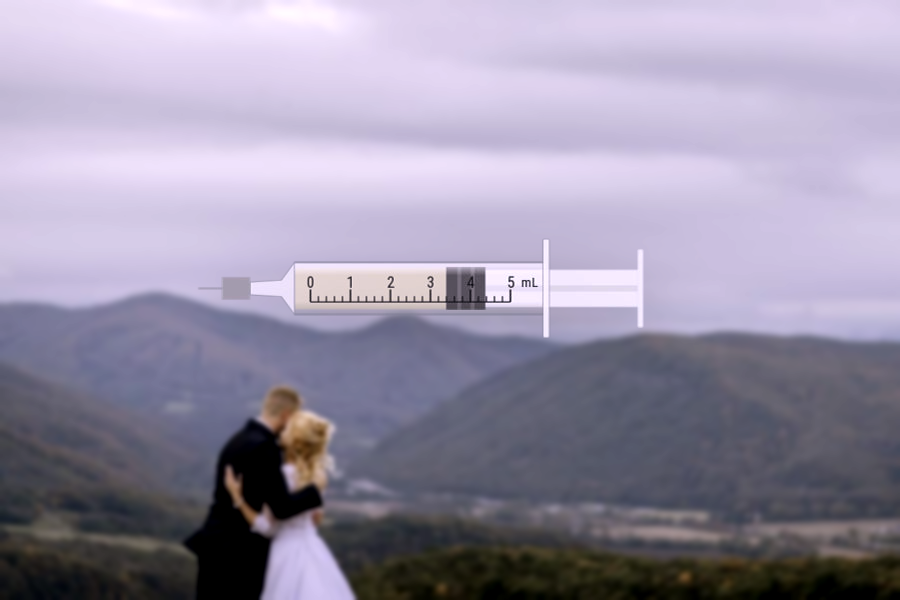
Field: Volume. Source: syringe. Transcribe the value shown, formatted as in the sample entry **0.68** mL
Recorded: **3.4** mL
